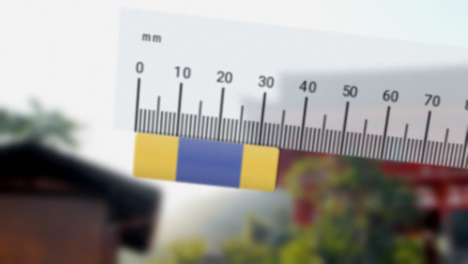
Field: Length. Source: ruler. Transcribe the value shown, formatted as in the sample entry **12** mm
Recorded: **35** mm
